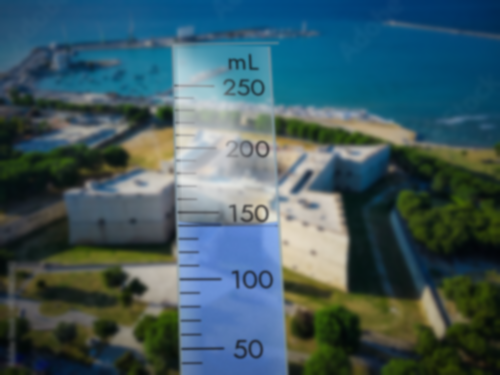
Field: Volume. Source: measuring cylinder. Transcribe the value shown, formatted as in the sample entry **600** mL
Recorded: **140** mL
